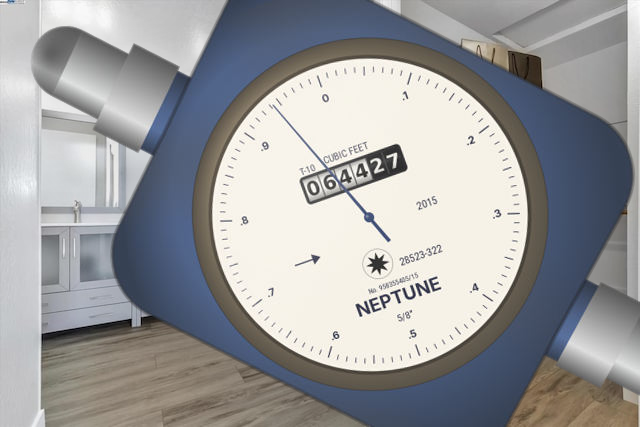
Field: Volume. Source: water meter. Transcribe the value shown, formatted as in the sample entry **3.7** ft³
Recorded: **64426.94** ft³
